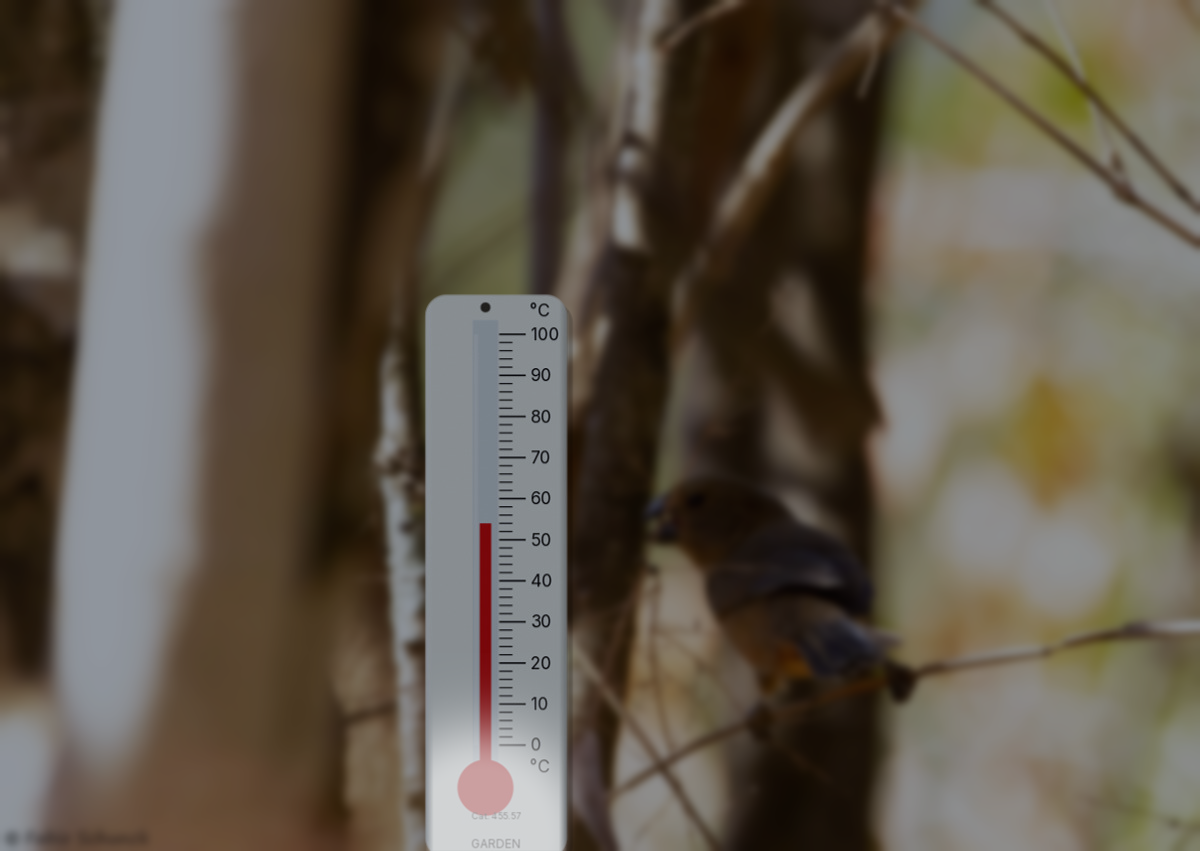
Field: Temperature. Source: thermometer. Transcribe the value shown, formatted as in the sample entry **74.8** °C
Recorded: **54** °C
